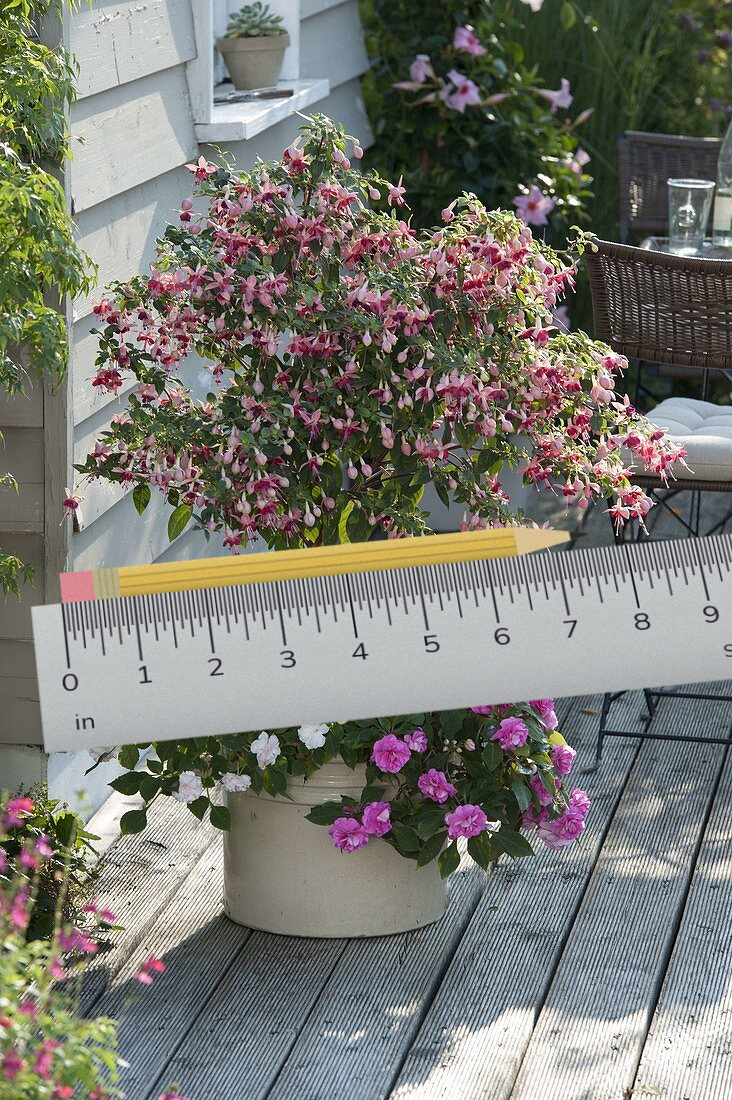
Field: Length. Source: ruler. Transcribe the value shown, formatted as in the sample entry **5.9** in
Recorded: **7.5** in
